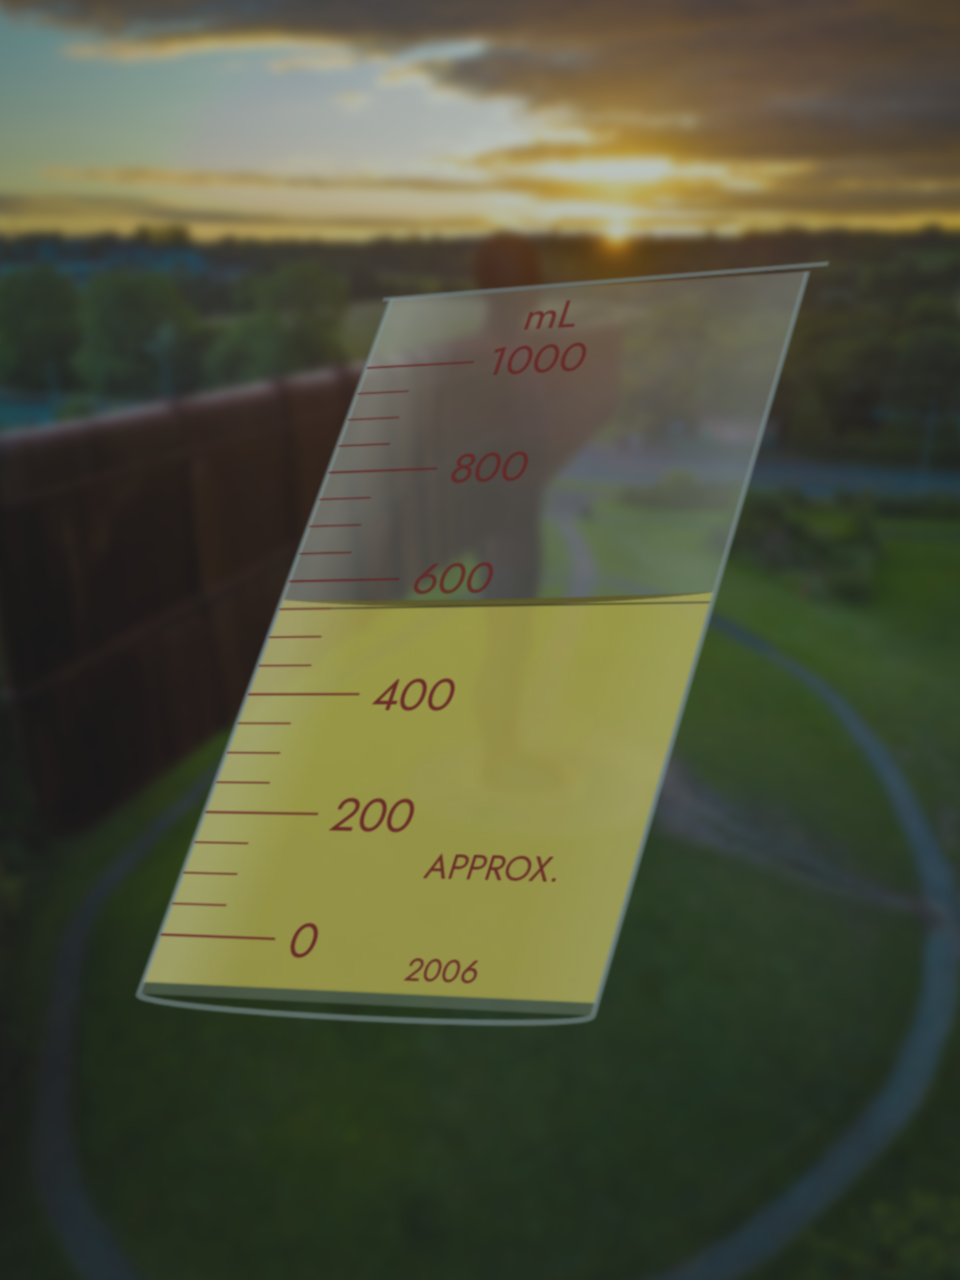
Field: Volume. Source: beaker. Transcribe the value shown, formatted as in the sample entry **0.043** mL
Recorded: **550** mL
